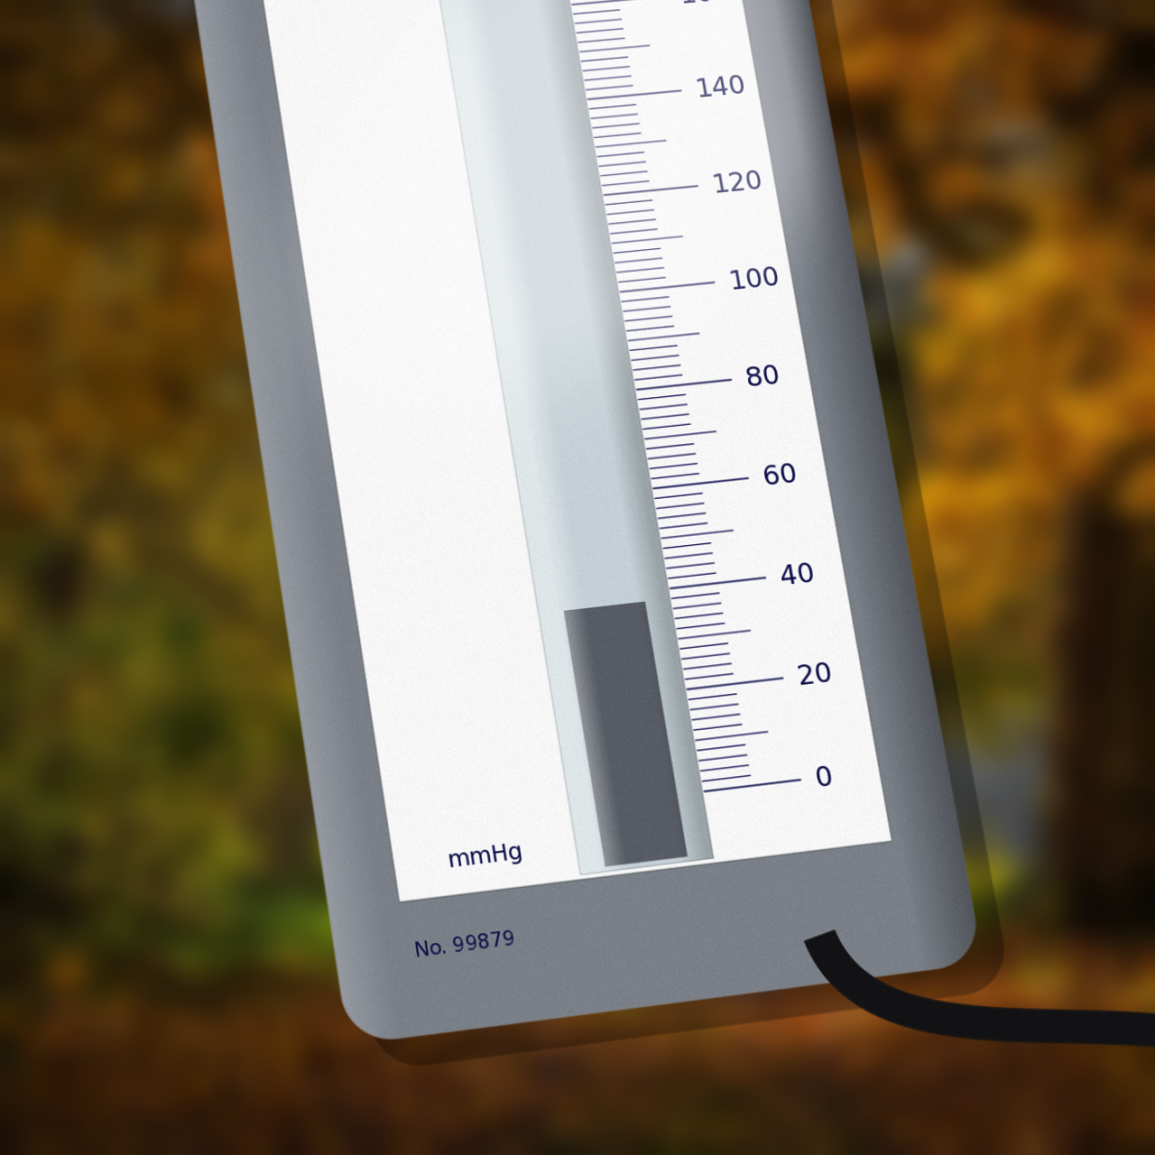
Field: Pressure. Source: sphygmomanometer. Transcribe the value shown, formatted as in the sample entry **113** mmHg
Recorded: **38** mmHg
